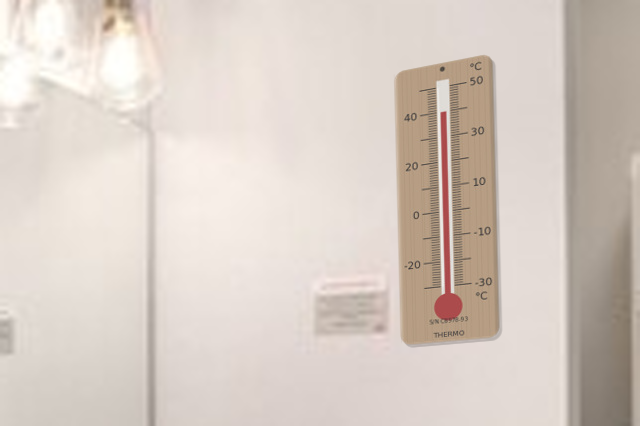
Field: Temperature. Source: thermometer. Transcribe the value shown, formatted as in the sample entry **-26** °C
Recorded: **40** °C
